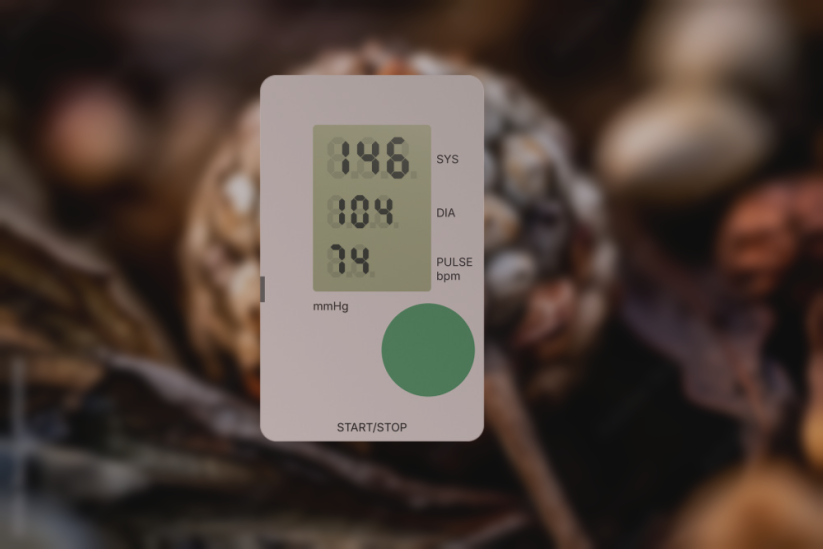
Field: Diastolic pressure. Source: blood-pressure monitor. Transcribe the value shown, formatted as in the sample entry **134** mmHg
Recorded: **104** mmHg
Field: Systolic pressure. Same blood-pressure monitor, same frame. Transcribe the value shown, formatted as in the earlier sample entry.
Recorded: **146** mmHg
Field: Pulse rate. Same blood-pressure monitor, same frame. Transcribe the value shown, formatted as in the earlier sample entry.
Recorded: **74** bpm
